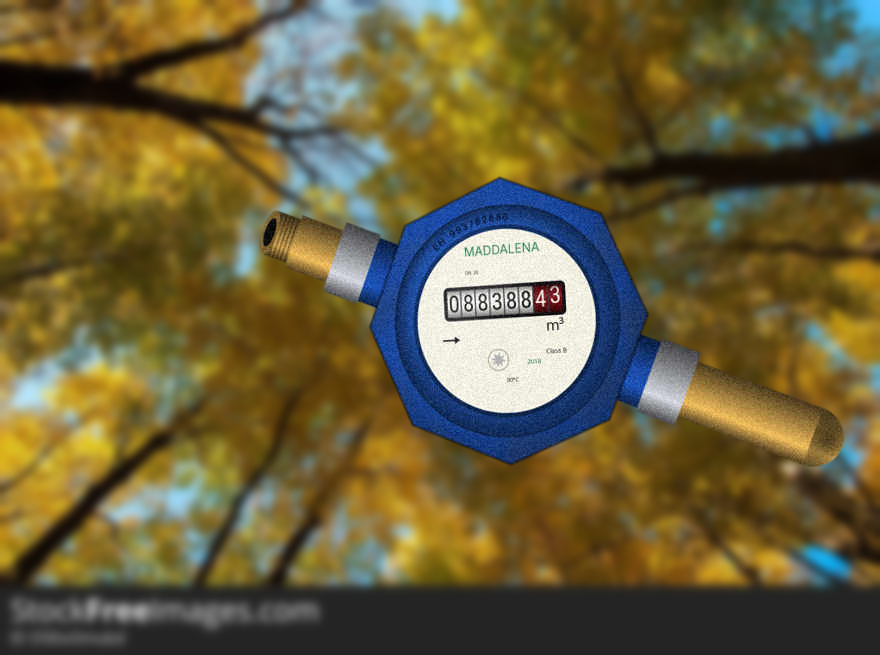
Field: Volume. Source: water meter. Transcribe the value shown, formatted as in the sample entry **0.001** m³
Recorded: **88388.43** m³
